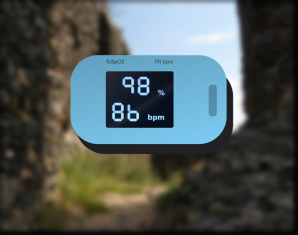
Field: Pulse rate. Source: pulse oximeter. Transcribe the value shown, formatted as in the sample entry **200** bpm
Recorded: **86** bpm
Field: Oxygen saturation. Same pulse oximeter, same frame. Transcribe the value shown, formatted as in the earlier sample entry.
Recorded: **98** %
